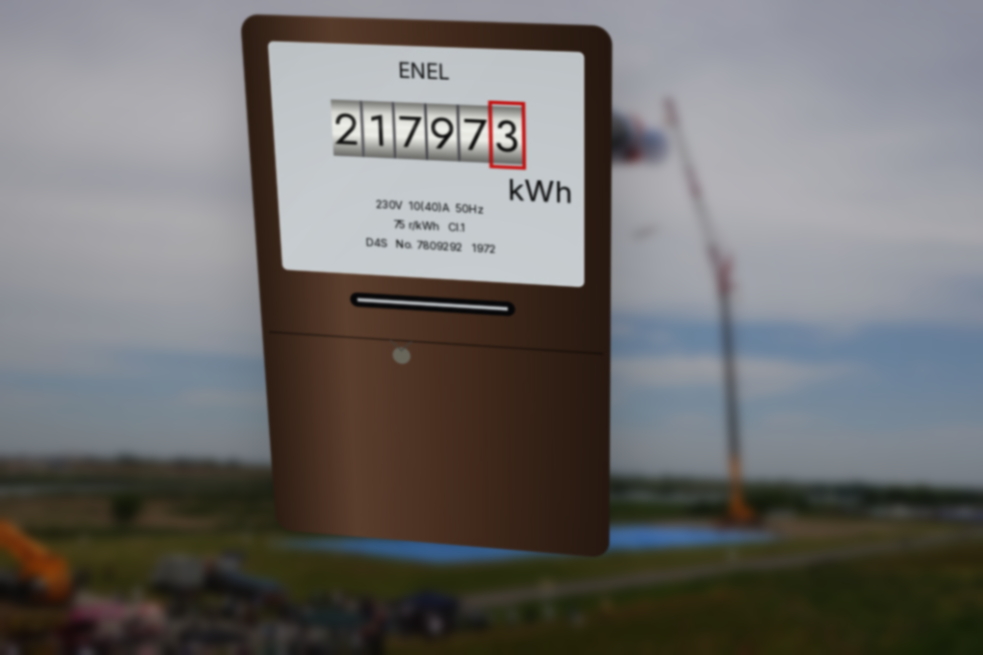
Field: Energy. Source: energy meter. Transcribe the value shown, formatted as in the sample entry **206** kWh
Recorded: **21797.3** kWh
